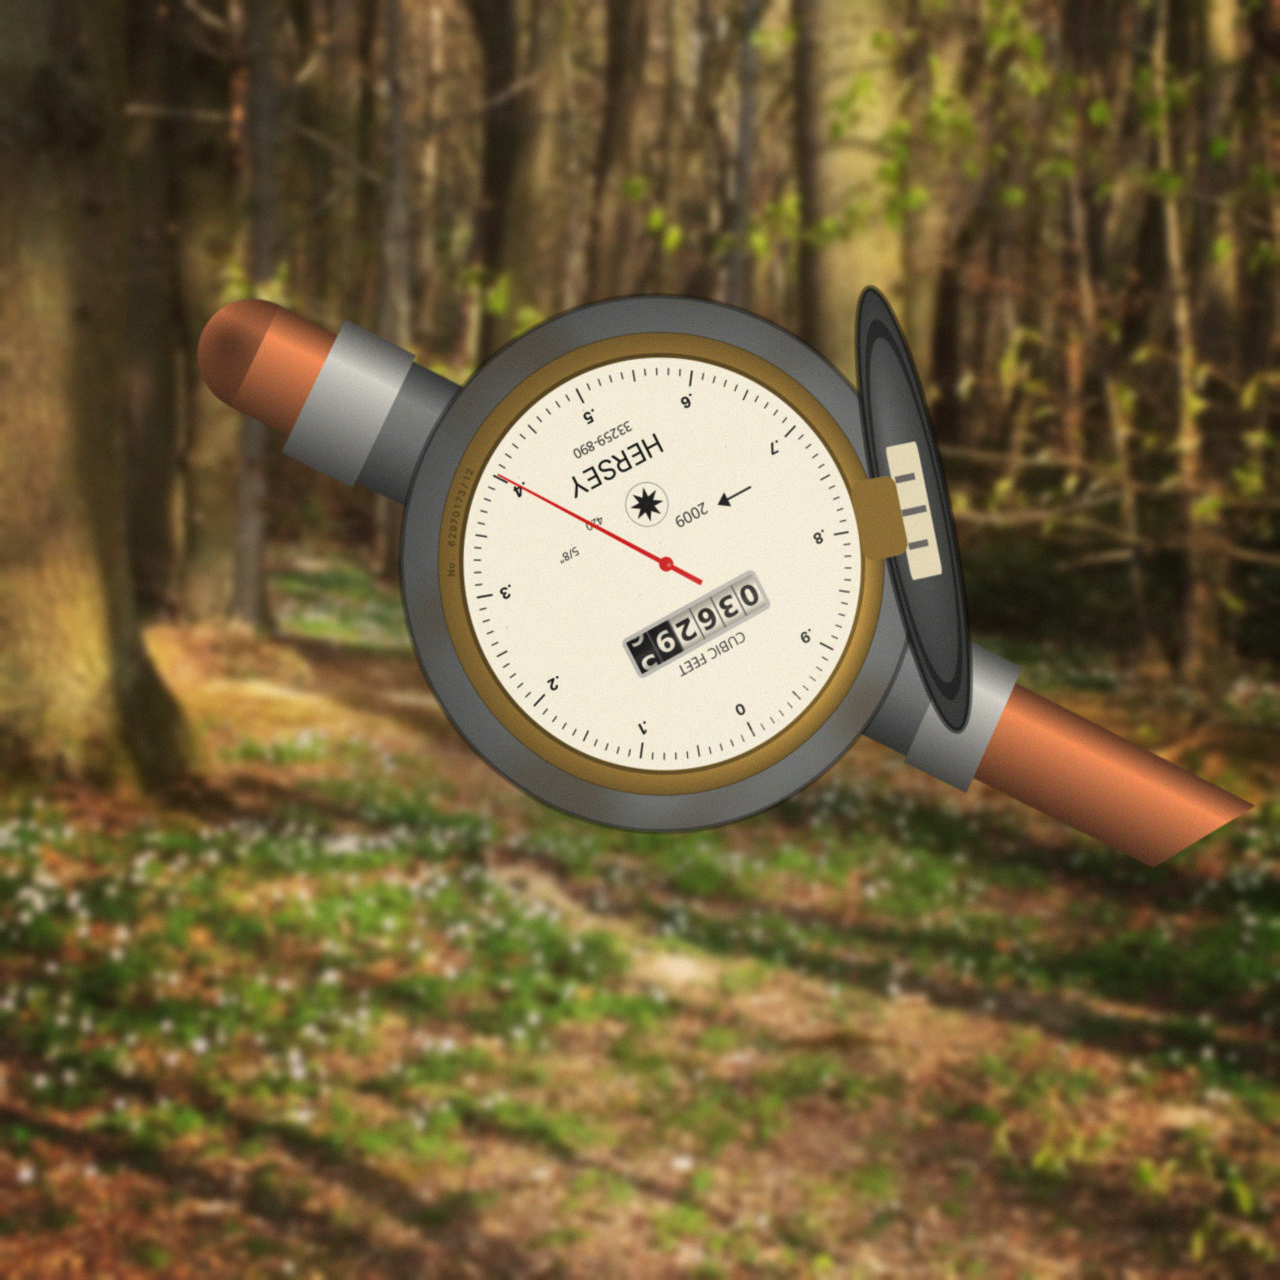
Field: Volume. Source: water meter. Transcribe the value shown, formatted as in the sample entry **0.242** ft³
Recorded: **36295.40** ft³
